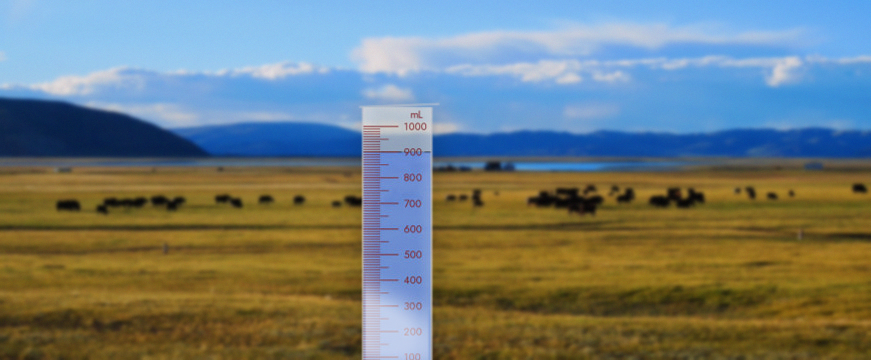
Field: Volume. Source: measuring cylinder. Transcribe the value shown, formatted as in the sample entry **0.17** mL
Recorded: **900** mL
